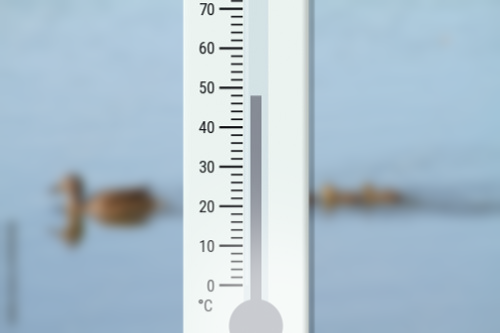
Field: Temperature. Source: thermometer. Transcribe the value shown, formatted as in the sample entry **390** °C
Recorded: **48** °C
